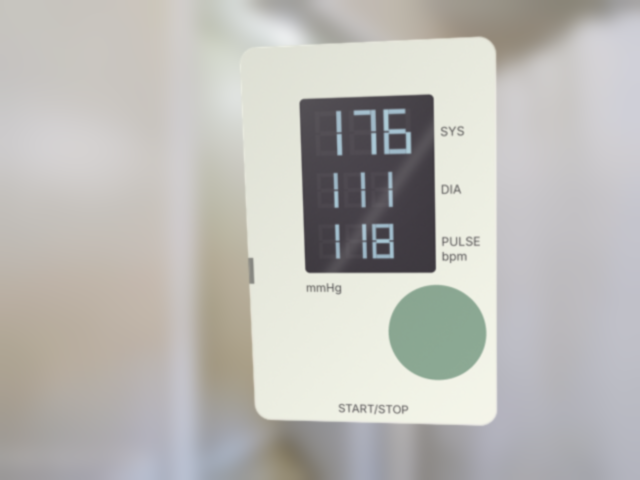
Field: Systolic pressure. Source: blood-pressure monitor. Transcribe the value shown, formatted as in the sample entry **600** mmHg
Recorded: **176** mmHg
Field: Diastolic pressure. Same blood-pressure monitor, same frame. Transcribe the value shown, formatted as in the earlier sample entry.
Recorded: **111** mmHg
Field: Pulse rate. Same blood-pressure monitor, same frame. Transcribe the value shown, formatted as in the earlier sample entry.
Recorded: **118** bpm
